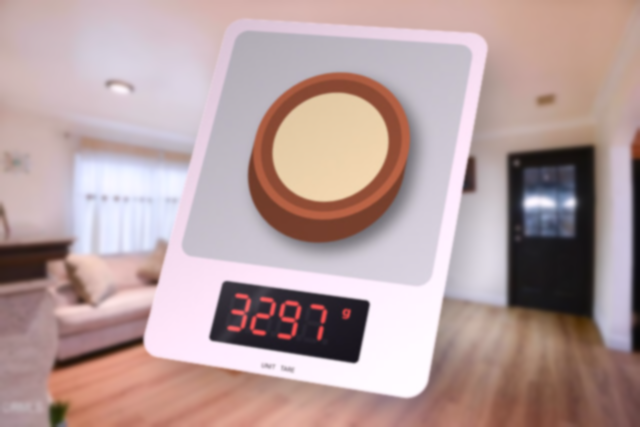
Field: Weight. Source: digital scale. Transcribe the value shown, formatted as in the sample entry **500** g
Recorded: **3297** g
